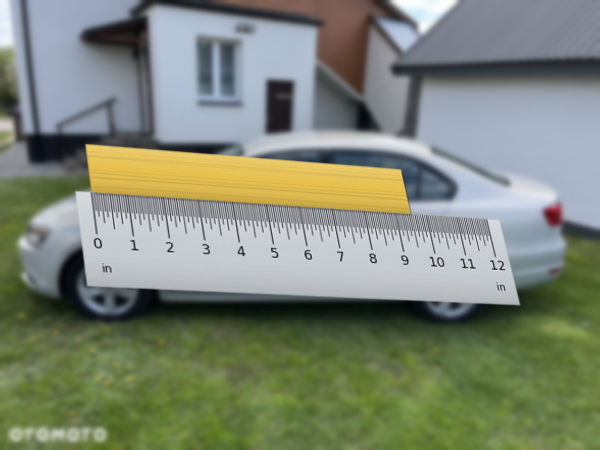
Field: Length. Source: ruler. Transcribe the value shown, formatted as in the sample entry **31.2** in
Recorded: **9.5** in
